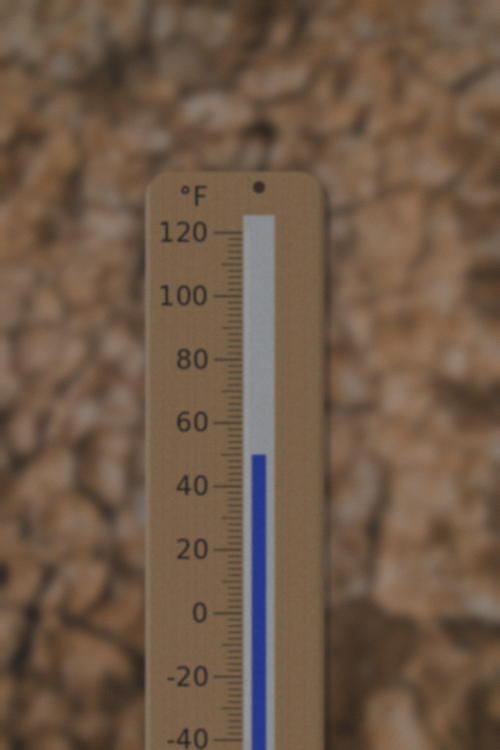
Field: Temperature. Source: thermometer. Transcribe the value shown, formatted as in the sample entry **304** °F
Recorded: **50** °F
